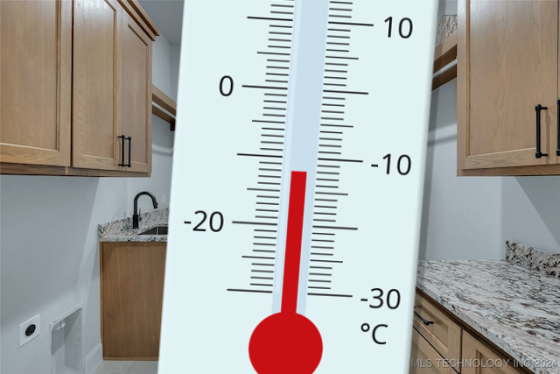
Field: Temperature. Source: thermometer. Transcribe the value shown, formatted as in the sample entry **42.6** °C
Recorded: **-12** °C
